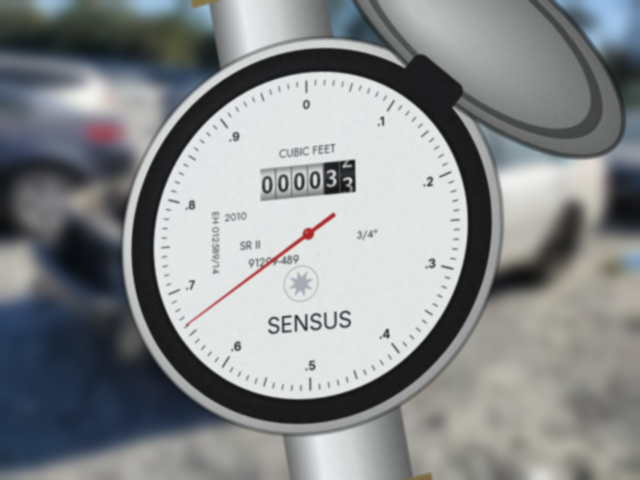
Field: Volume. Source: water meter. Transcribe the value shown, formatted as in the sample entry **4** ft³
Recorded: **32.66** ft³
